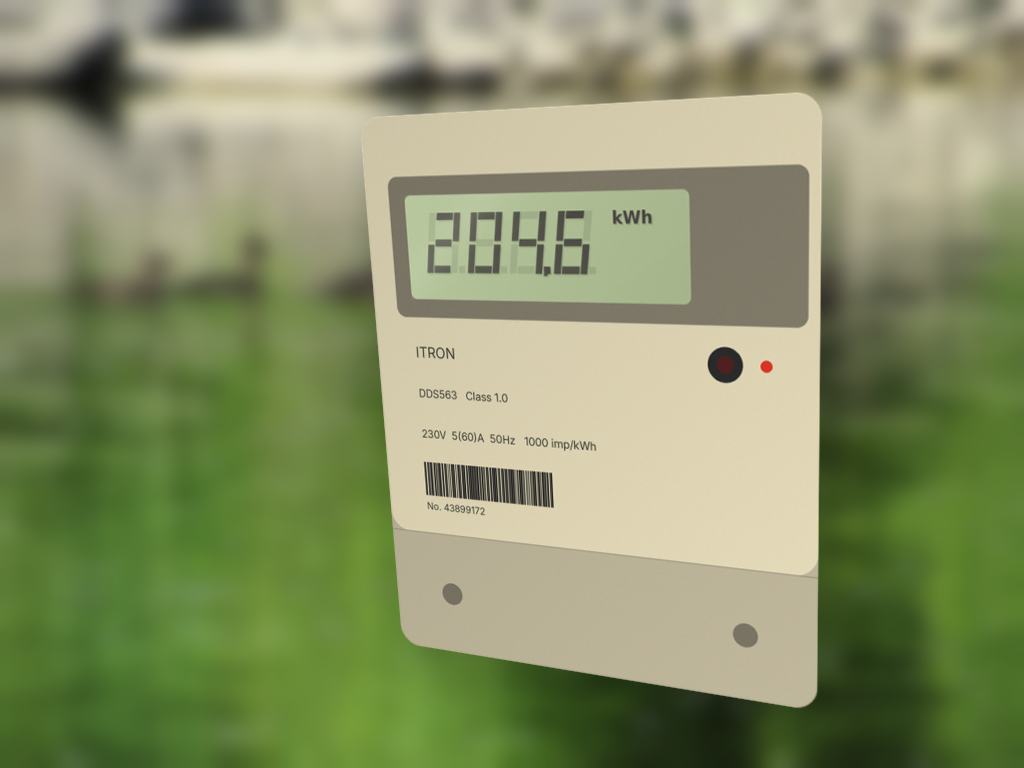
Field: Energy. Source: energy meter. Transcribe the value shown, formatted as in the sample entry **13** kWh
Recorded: **204.6** kWh
